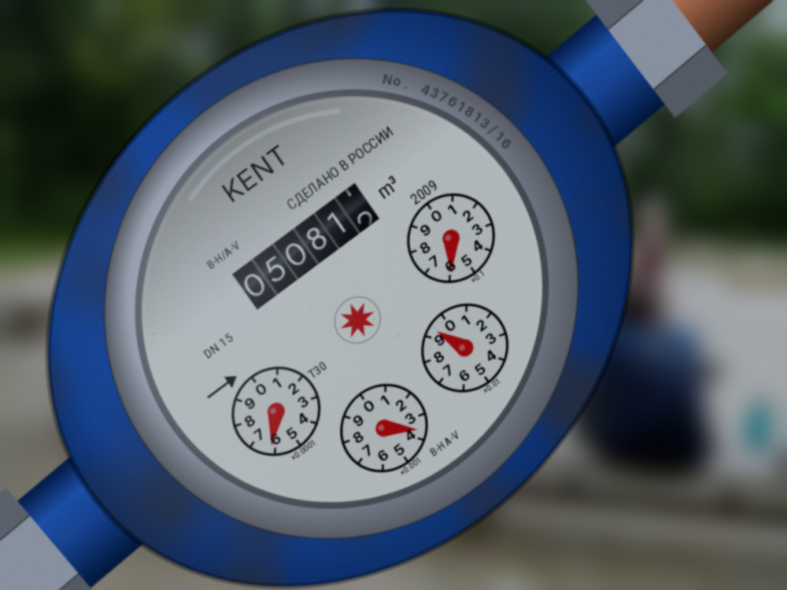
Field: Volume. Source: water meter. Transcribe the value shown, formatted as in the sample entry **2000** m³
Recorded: **50811.5936** m³
